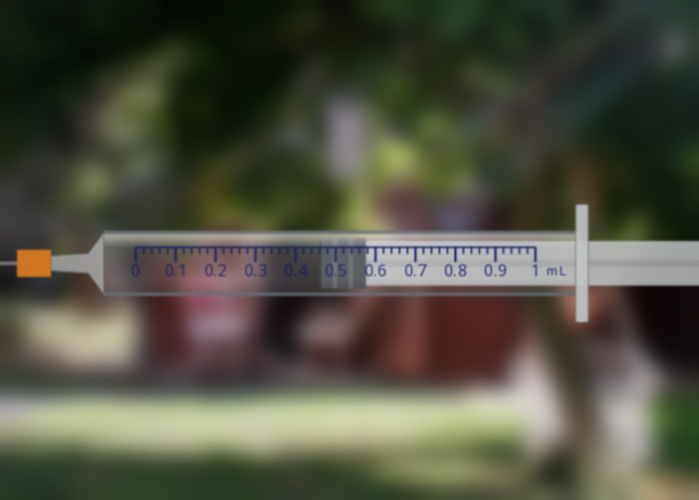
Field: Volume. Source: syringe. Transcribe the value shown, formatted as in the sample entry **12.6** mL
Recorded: **0.46** mL
